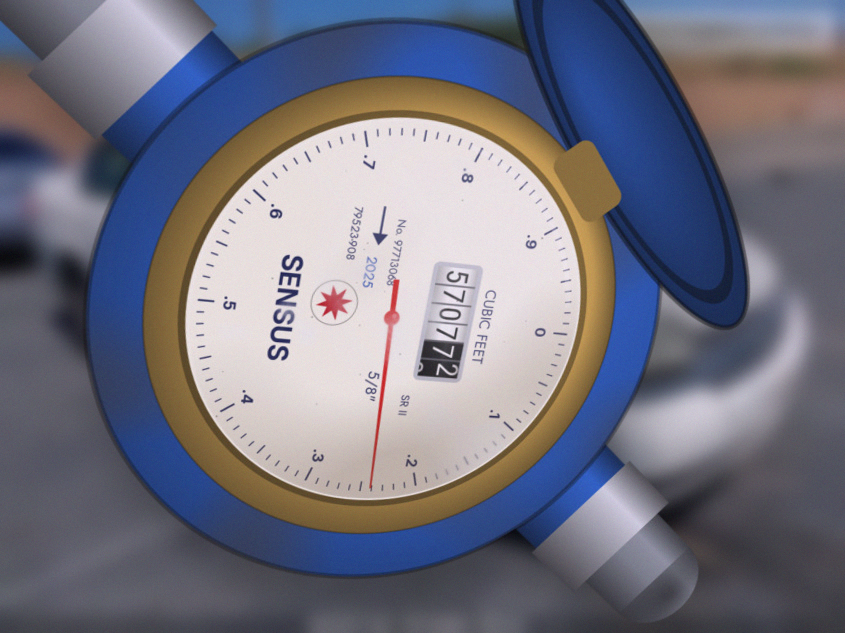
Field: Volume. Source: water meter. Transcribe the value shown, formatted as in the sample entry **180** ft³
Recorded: **570772.24** ft³
